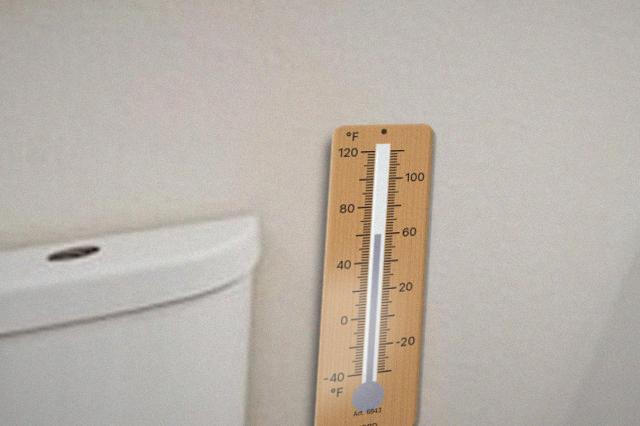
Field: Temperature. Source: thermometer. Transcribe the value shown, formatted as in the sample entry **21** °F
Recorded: **60** °F
